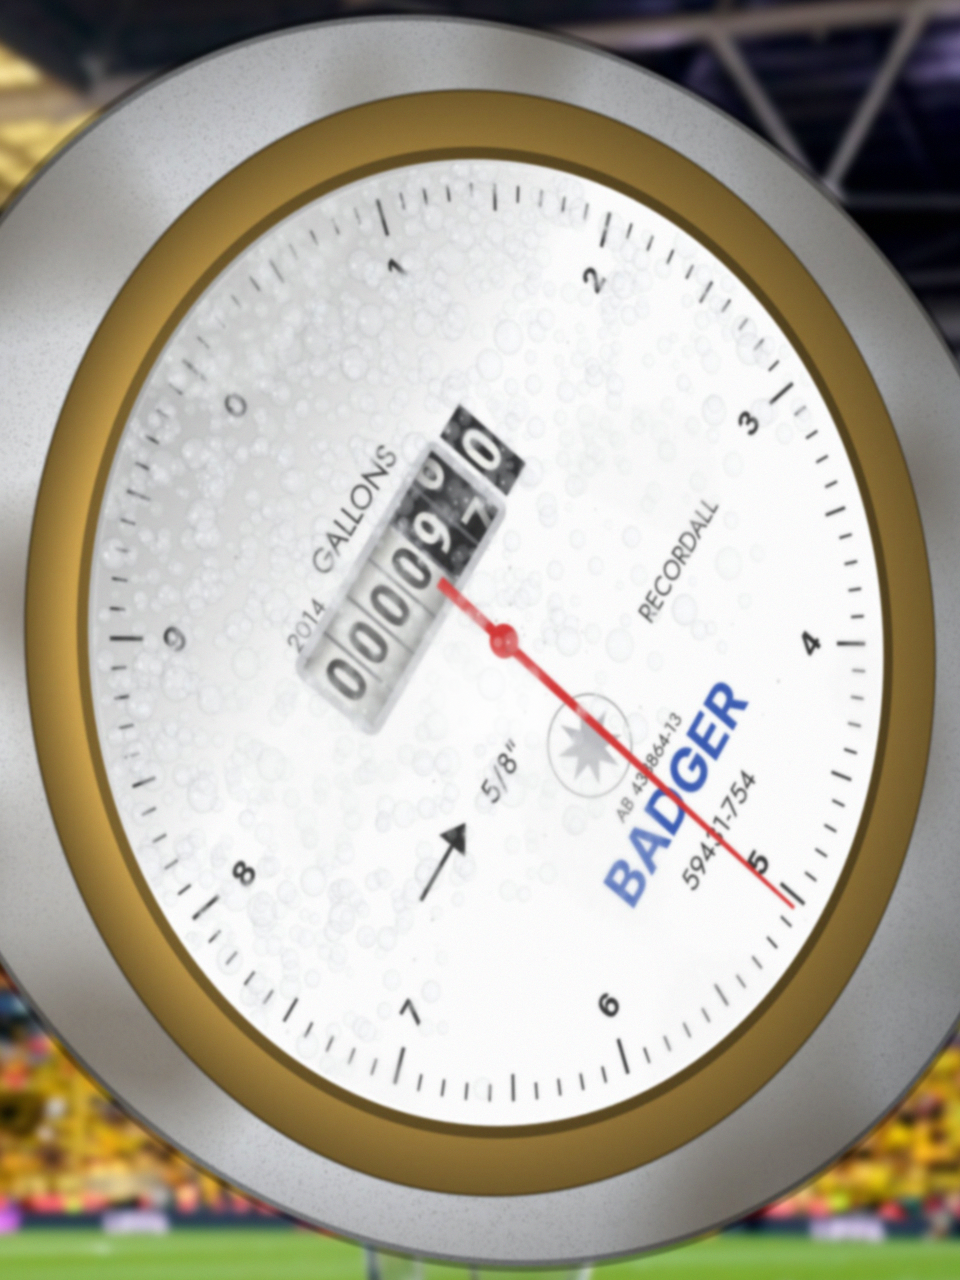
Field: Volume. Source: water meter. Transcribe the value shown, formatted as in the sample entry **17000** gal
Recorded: **965.0** gal
